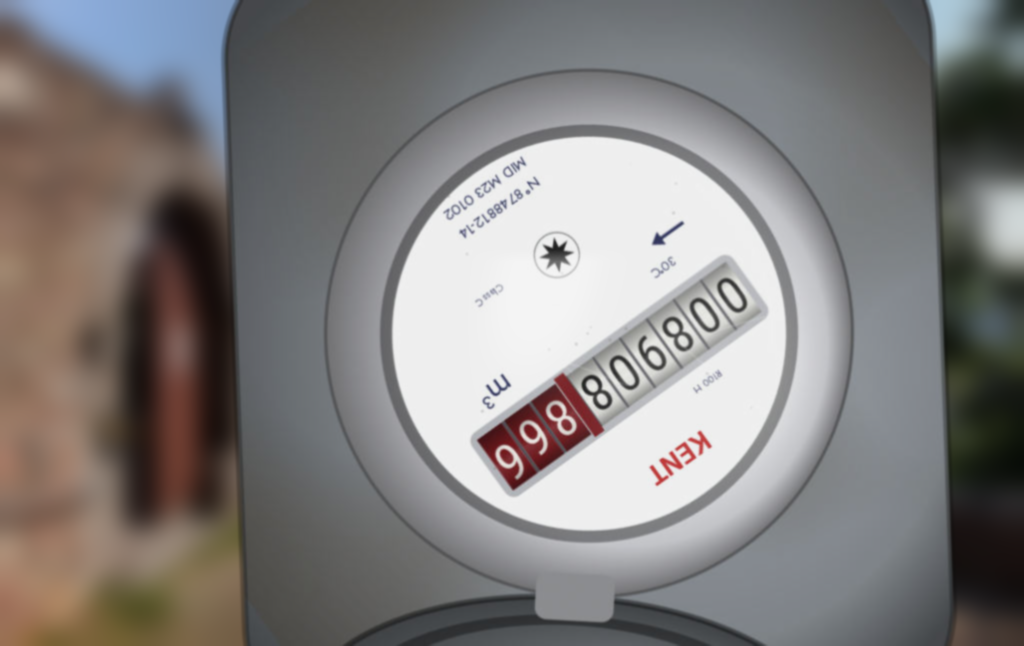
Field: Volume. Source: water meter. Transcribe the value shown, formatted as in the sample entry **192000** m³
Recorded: **8908.866** m³
